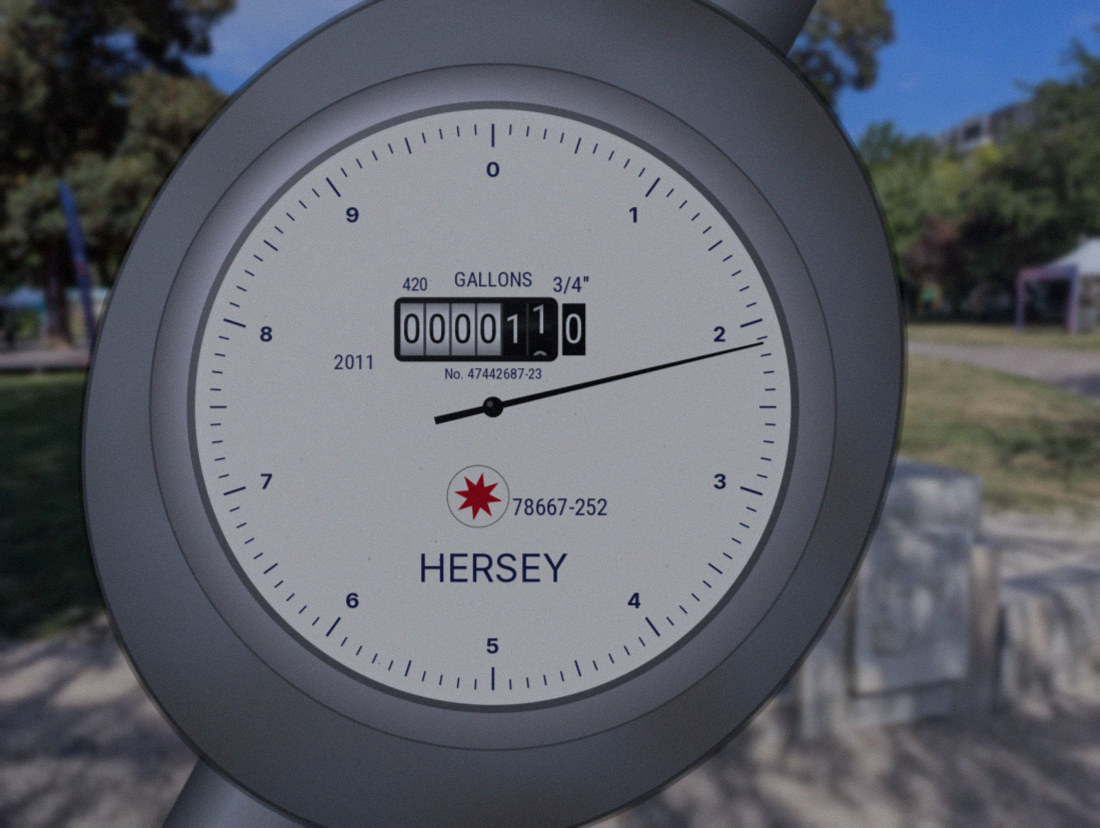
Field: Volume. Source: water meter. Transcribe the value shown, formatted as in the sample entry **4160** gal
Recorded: **112.1** gal
